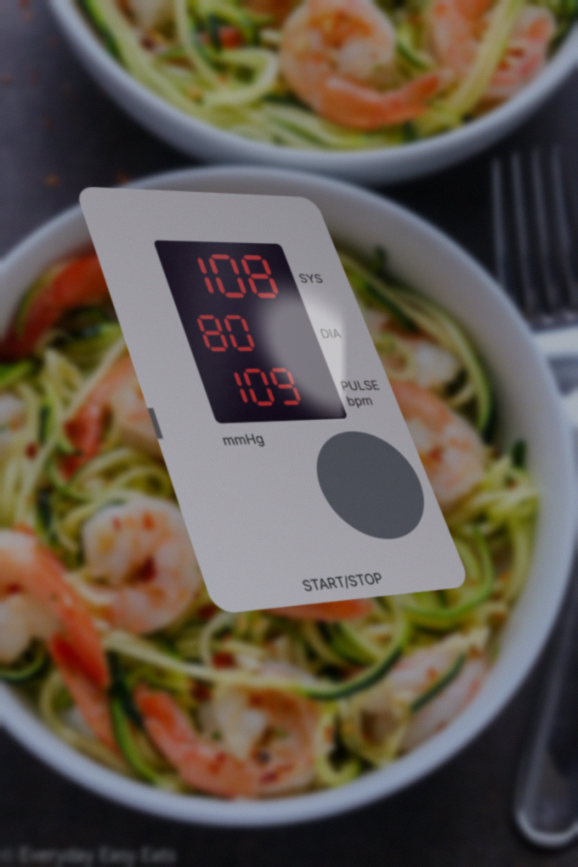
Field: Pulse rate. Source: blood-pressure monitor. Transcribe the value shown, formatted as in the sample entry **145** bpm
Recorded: **109** bpm
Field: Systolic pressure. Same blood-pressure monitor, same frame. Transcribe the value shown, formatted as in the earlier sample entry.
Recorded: **108** mmHg
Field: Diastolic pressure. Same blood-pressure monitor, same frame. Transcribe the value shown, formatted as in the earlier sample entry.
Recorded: **80** mmHg
